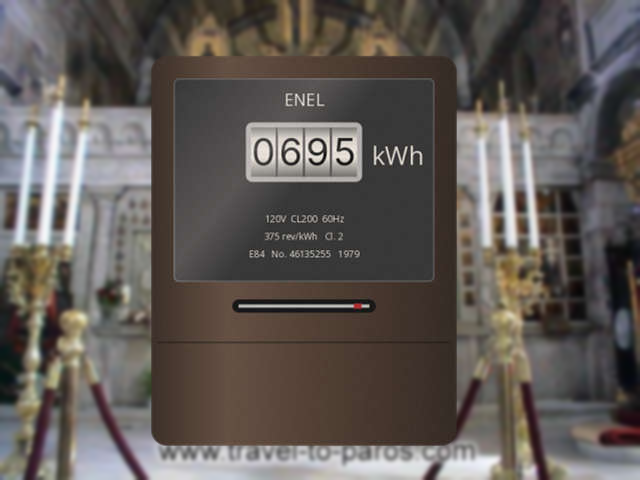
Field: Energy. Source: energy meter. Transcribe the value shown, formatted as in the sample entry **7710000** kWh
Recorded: **695** kWh
